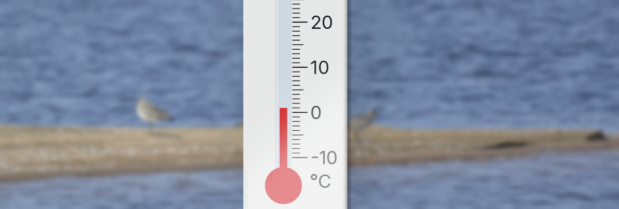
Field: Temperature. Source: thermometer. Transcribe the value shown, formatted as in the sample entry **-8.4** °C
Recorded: **1** °C
